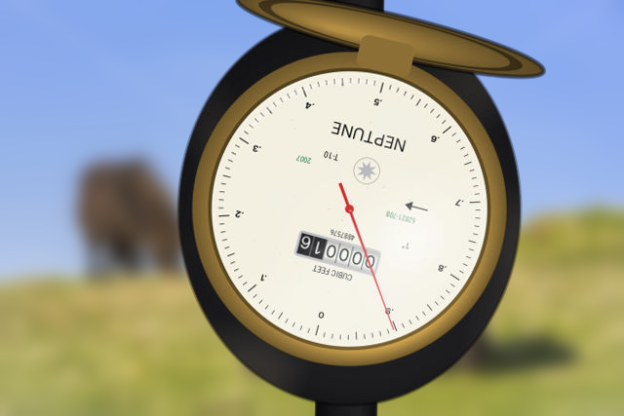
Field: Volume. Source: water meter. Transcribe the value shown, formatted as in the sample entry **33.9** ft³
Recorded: **15.90** ft³
